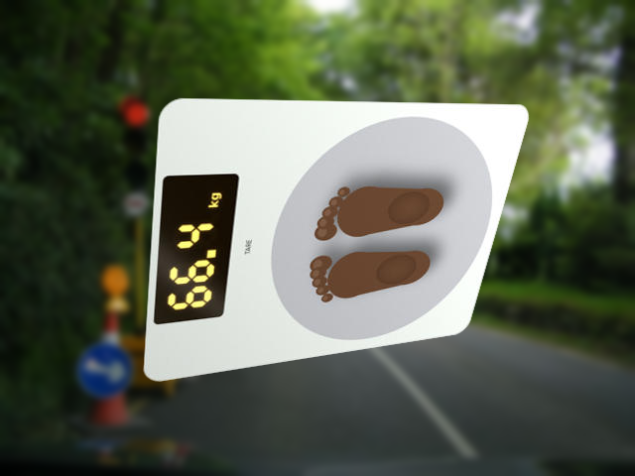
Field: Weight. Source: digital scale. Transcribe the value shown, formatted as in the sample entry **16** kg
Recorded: **66.4** kg
